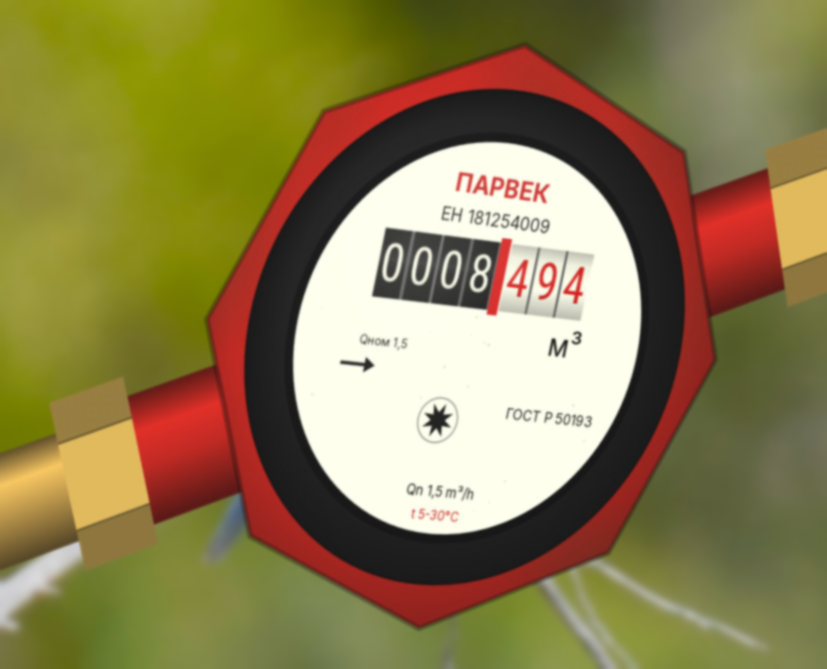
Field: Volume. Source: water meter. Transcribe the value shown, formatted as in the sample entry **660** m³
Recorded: **8.494** m³
